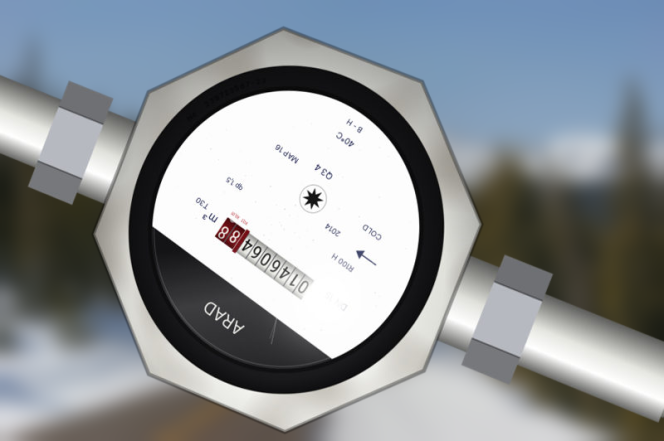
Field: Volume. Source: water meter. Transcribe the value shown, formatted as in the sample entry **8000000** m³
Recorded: **146064.88** m³
